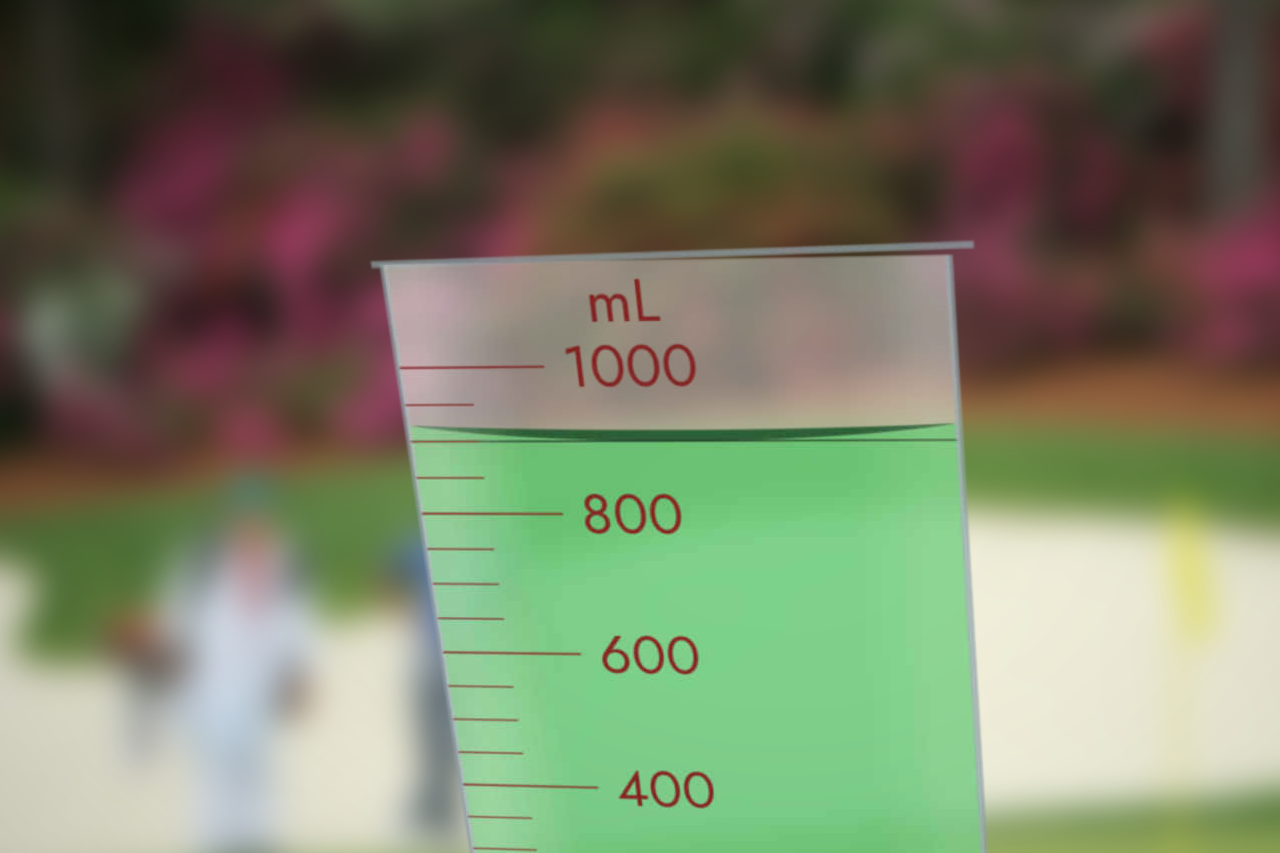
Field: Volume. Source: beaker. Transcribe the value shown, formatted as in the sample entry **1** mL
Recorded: **900** mL
